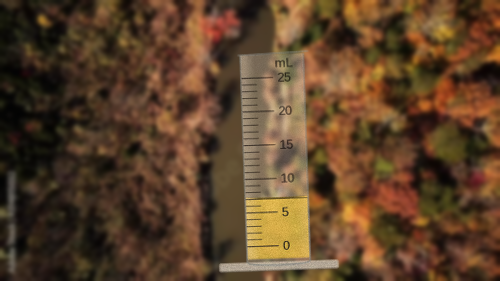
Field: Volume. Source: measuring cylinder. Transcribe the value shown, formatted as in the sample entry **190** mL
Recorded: **7** mL
